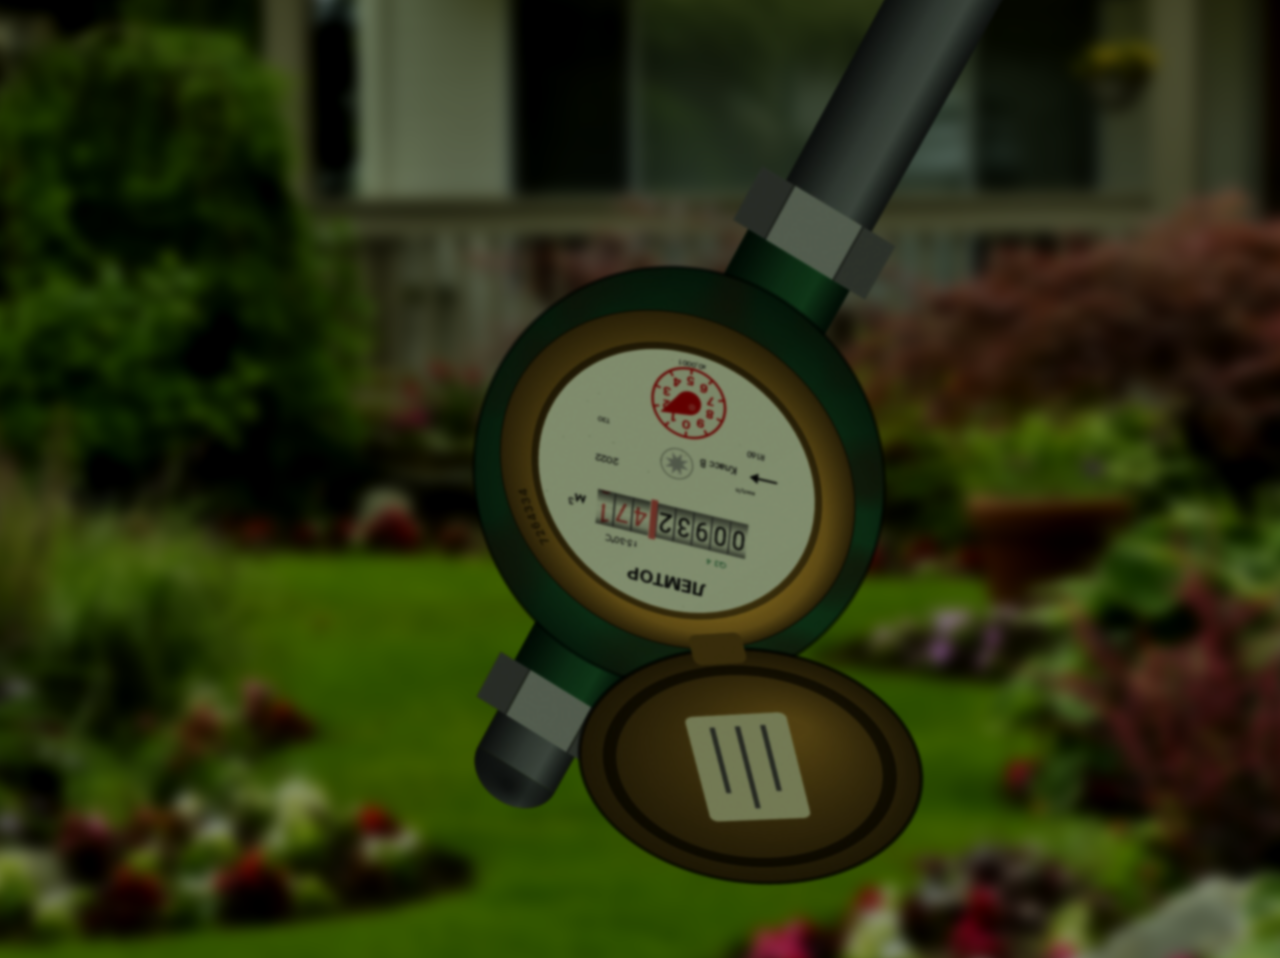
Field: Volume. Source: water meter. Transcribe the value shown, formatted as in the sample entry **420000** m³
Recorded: **932.4711** m³
